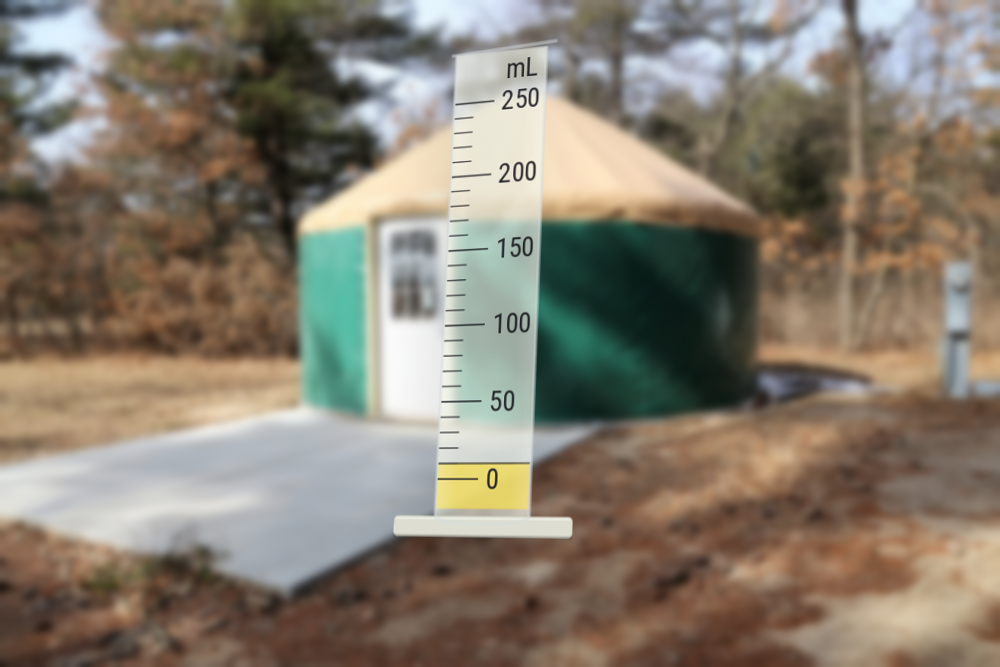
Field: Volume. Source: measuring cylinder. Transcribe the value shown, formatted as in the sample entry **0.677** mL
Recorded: **10** mL
